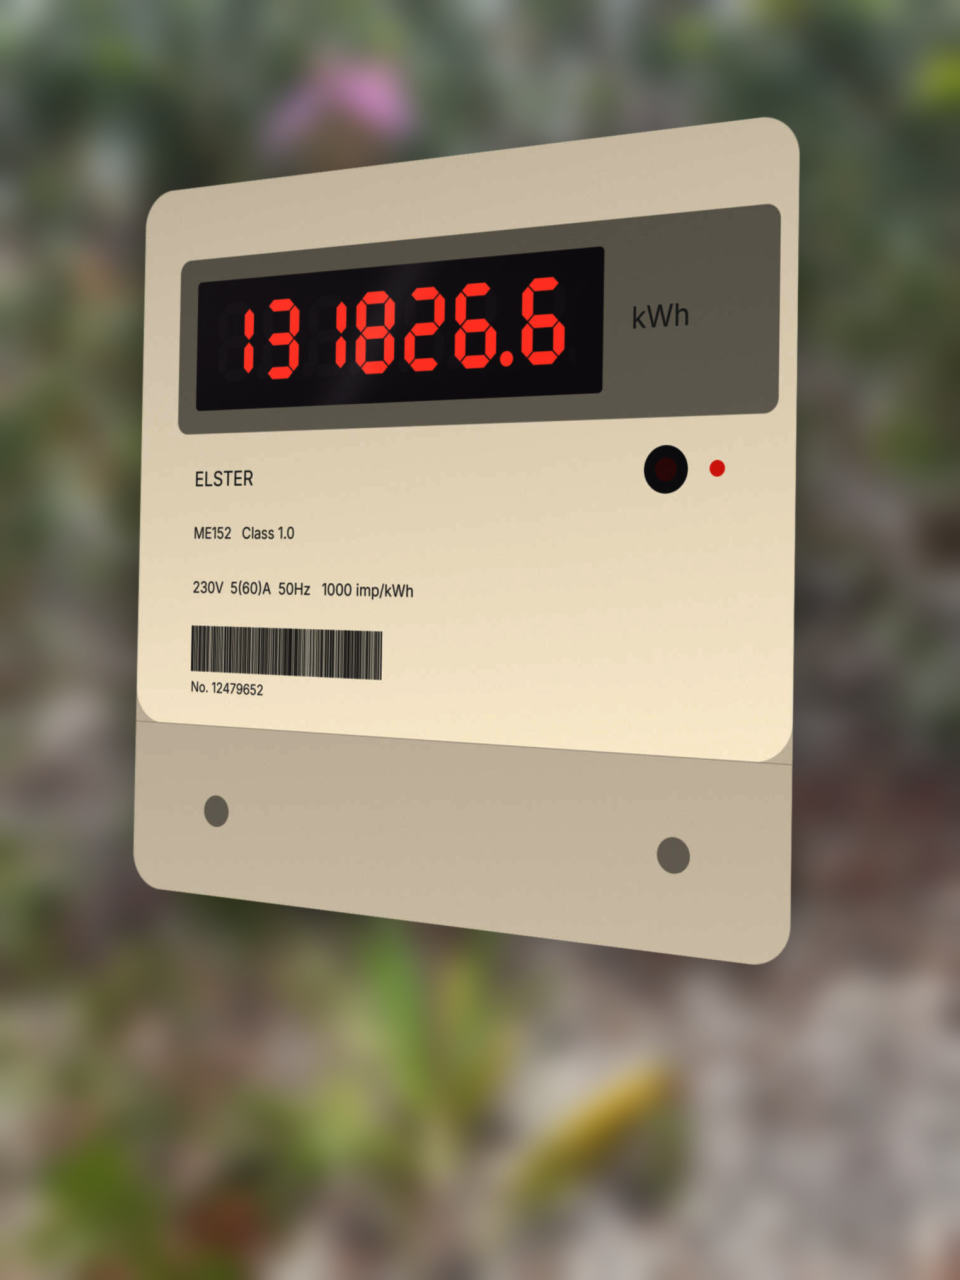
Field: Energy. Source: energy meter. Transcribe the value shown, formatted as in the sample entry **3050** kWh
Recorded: **131826.6** kWh
